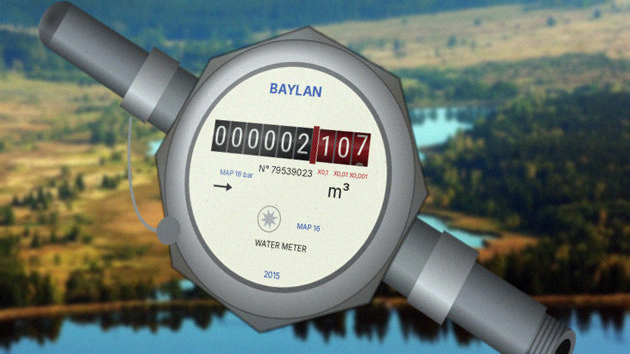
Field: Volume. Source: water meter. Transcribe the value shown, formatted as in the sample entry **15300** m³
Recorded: **2.107** m³
